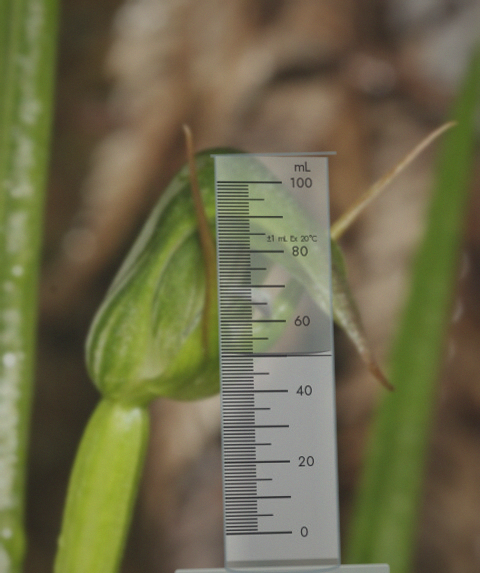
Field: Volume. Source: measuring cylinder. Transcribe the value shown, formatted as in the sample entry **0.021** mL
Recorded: **50** mL
